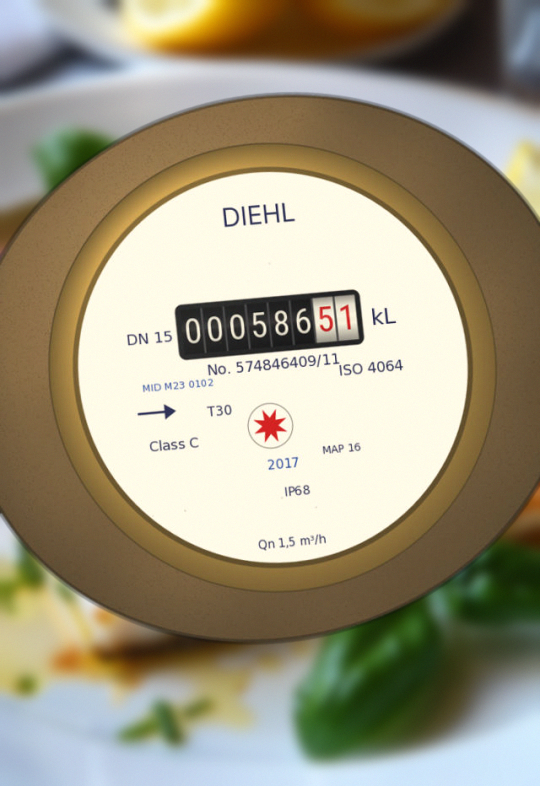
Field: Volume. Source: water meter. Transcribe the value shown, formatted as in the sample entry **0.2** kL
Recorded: **586.51** kL
